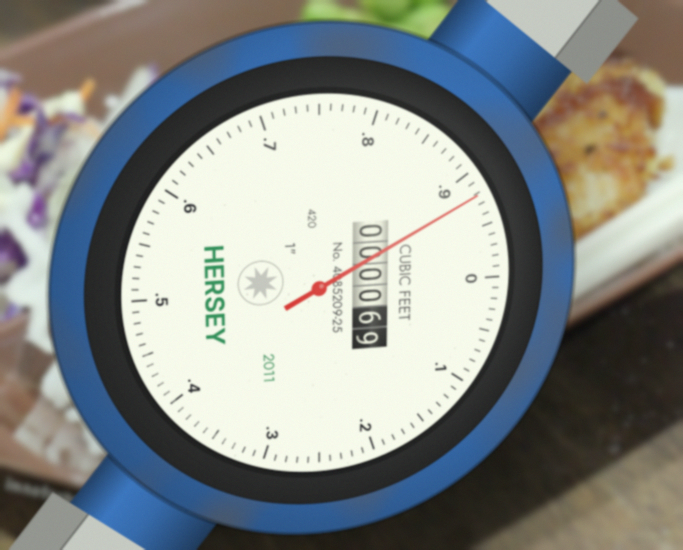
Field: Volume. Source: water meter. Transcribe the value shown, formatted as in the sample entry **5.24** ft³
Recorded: **68.92** ft³
